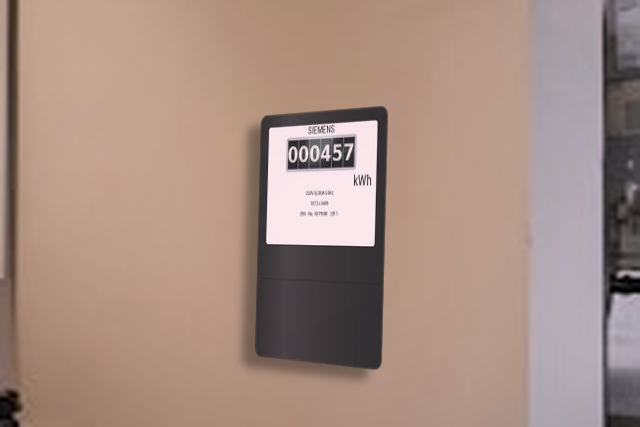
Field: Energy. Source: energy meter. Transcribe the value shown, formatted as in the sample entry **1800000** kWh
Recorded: **457** kWh
